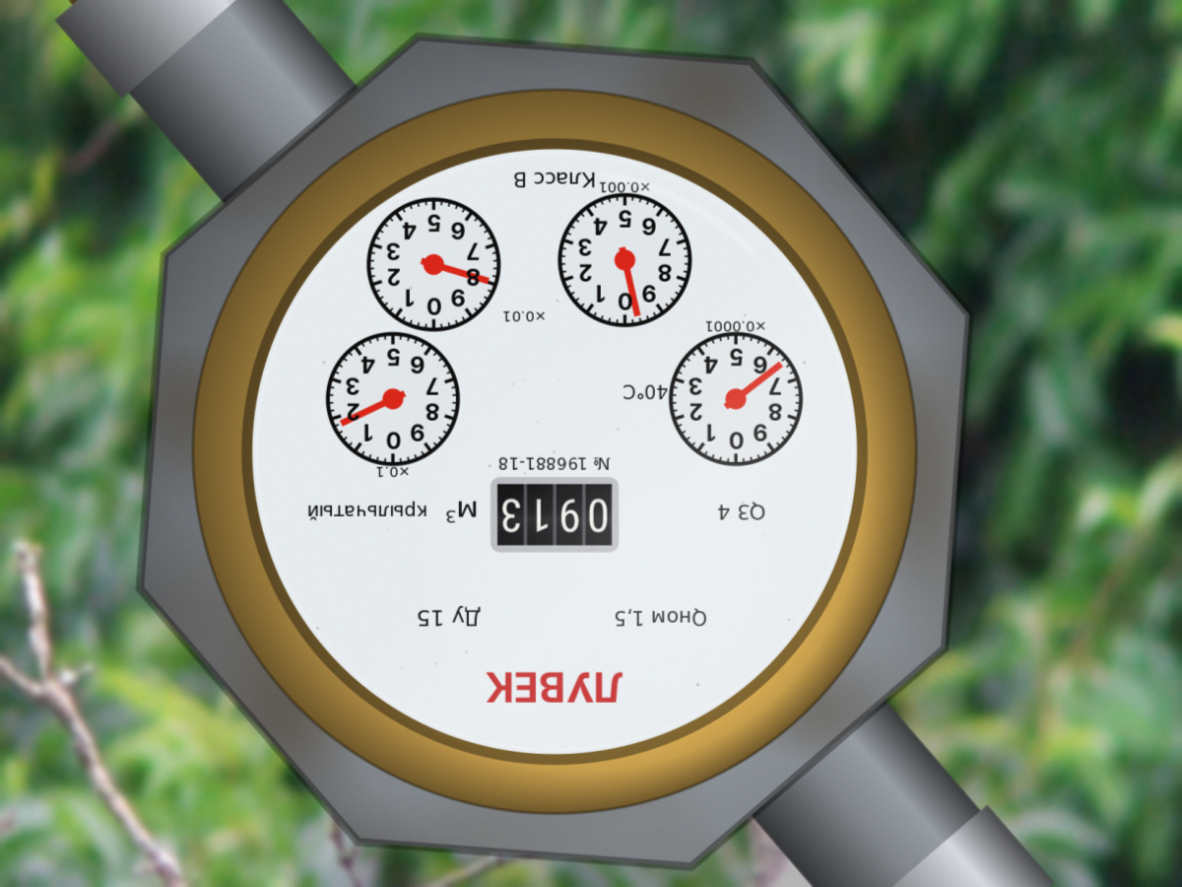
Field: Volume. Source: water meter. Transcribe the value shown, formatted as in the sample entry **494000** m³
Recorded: **913.1796** m³
